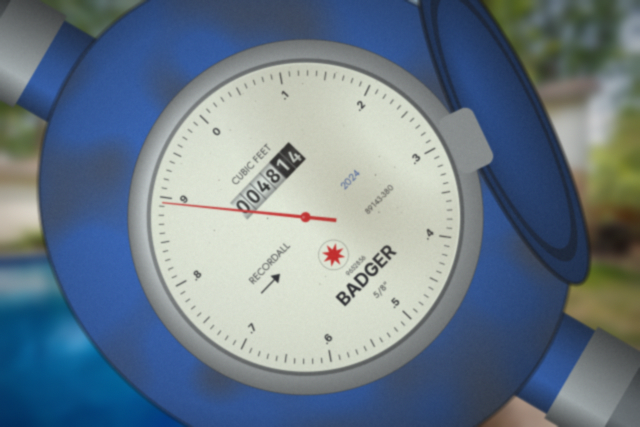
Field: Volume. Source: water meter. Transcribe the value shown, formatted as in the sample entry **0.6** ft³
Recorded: **4813.89** ft³
